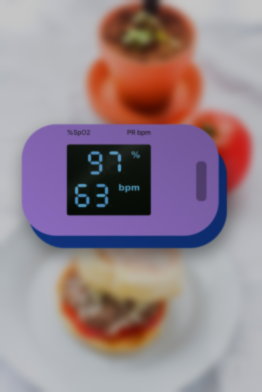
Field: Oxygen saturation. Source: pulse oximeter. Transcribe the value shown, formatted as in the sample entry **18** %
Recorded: **97** %
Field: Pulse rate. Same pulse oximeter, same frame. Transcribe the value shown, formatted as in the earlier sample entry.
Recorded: **63** bpm
